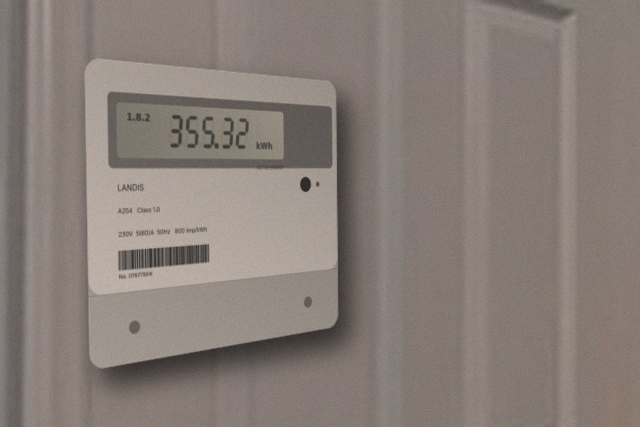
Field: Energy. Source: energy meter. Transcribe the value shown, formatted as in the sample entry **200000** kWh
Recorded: **355.32** kWh
